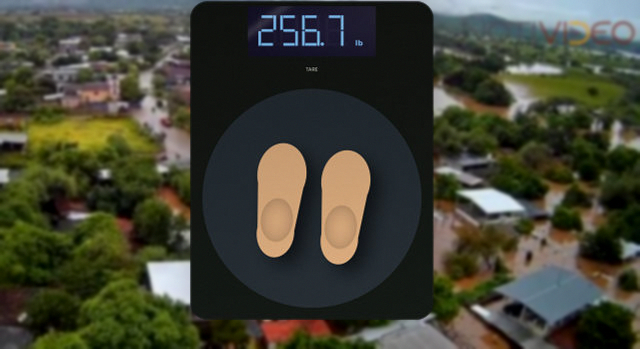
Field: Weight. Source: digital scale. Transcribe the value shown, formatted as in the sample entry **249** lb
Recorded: **256.7** lb
